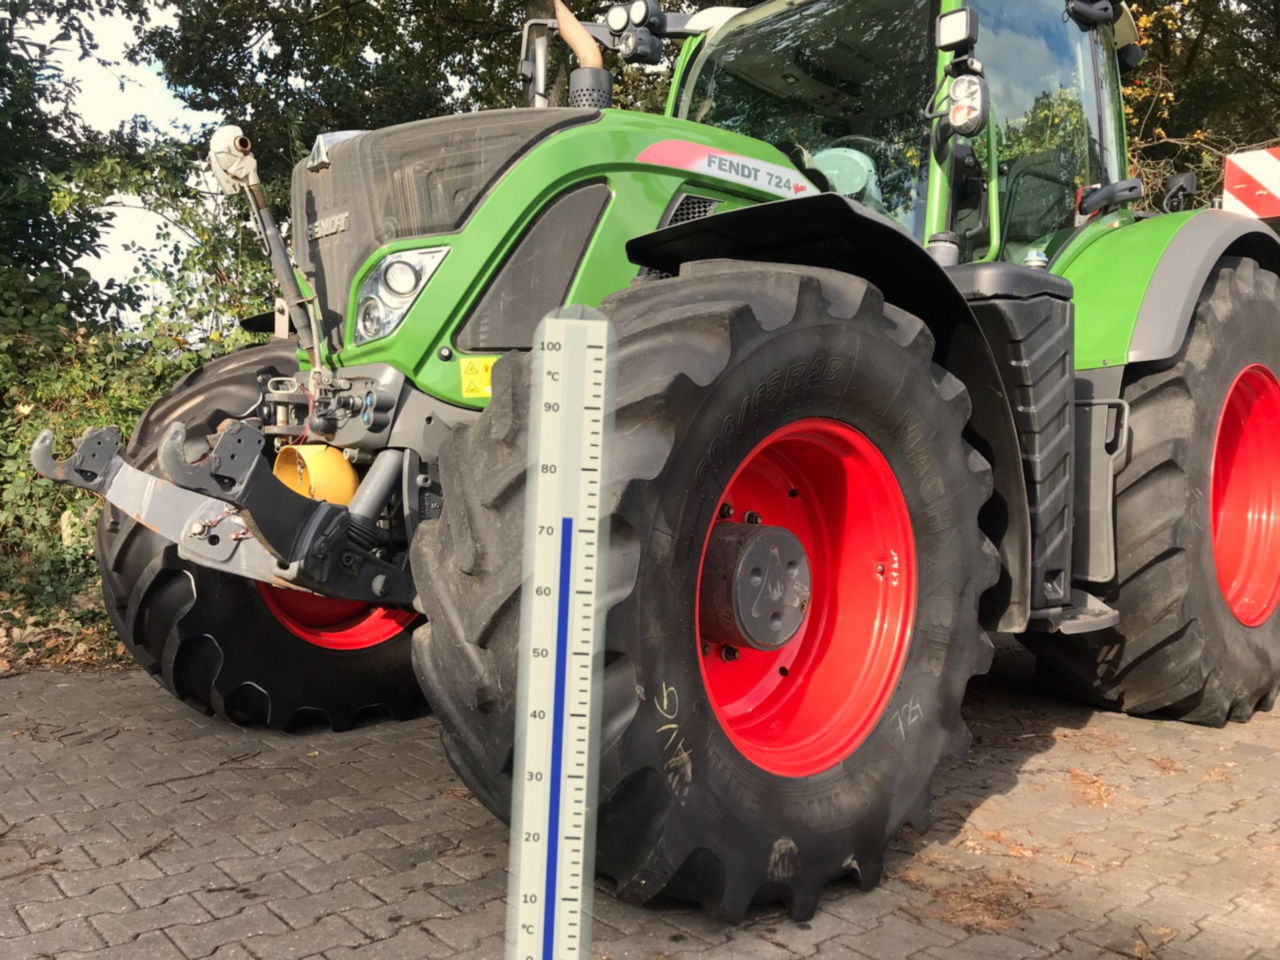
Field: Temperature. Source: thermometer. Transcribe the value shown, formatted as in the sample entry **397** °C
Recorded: **72** °C
